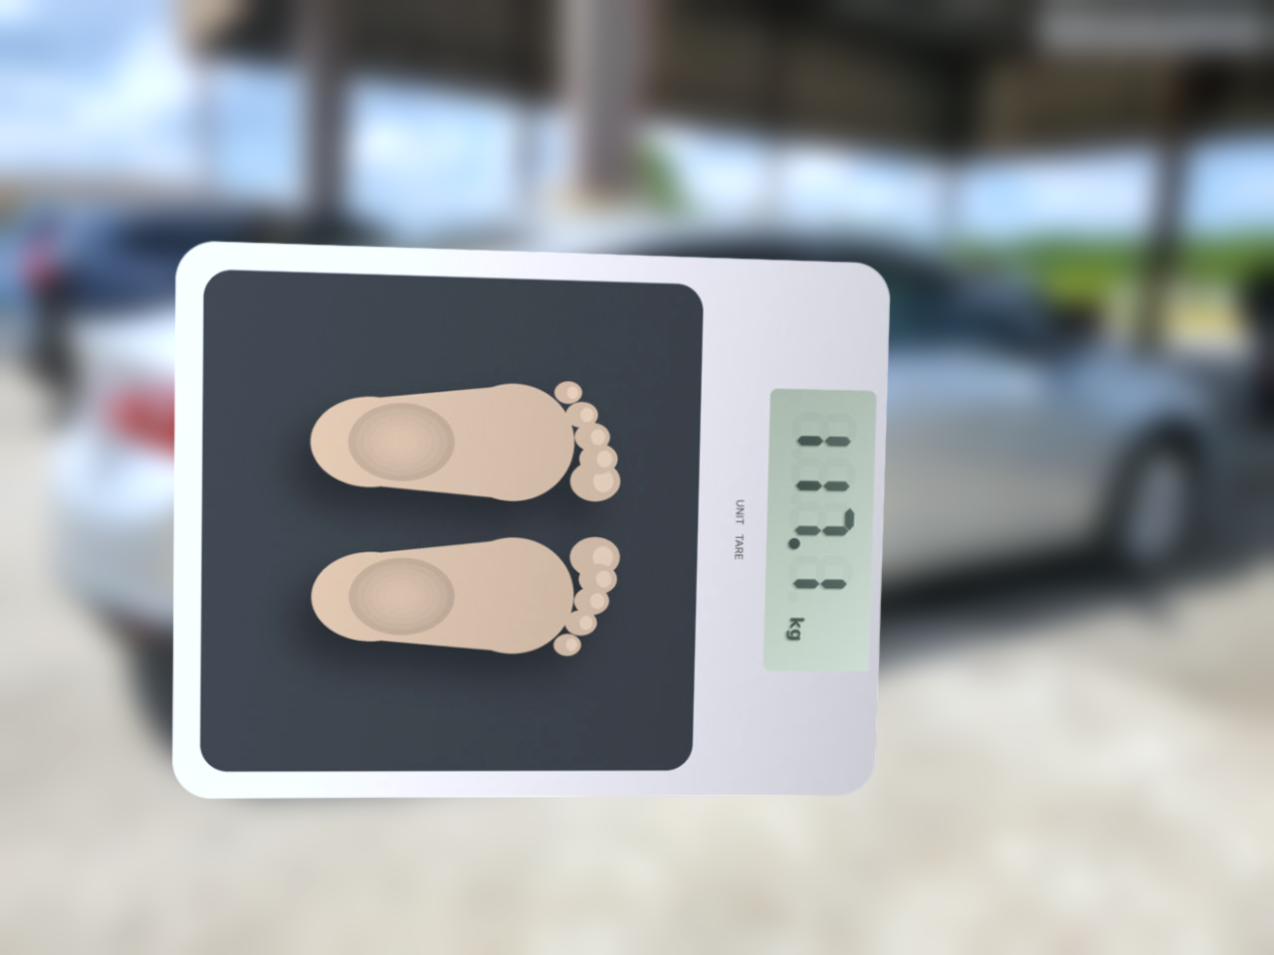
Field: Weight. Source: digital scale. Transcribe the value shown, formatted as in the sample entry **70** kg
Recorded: **117.1** kg
